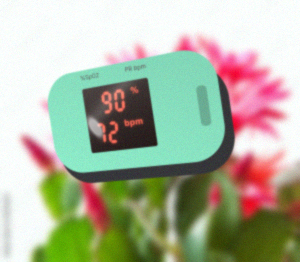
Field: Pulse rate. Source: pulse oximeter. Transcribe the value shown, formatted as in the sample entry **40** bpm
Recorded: **72** bpm
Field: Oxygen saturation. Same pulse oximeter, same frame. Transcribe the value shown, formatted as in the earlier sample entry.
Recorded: **90** %
